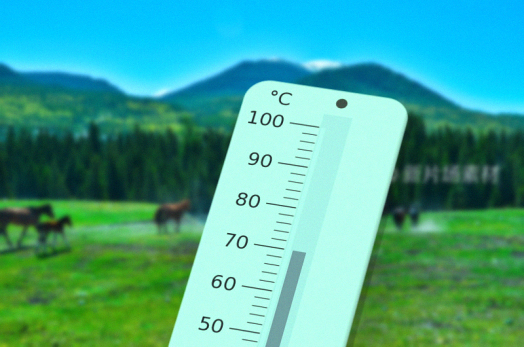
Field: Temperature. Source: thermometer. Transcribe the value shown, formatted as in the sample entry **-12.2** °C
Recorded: **70** °C
